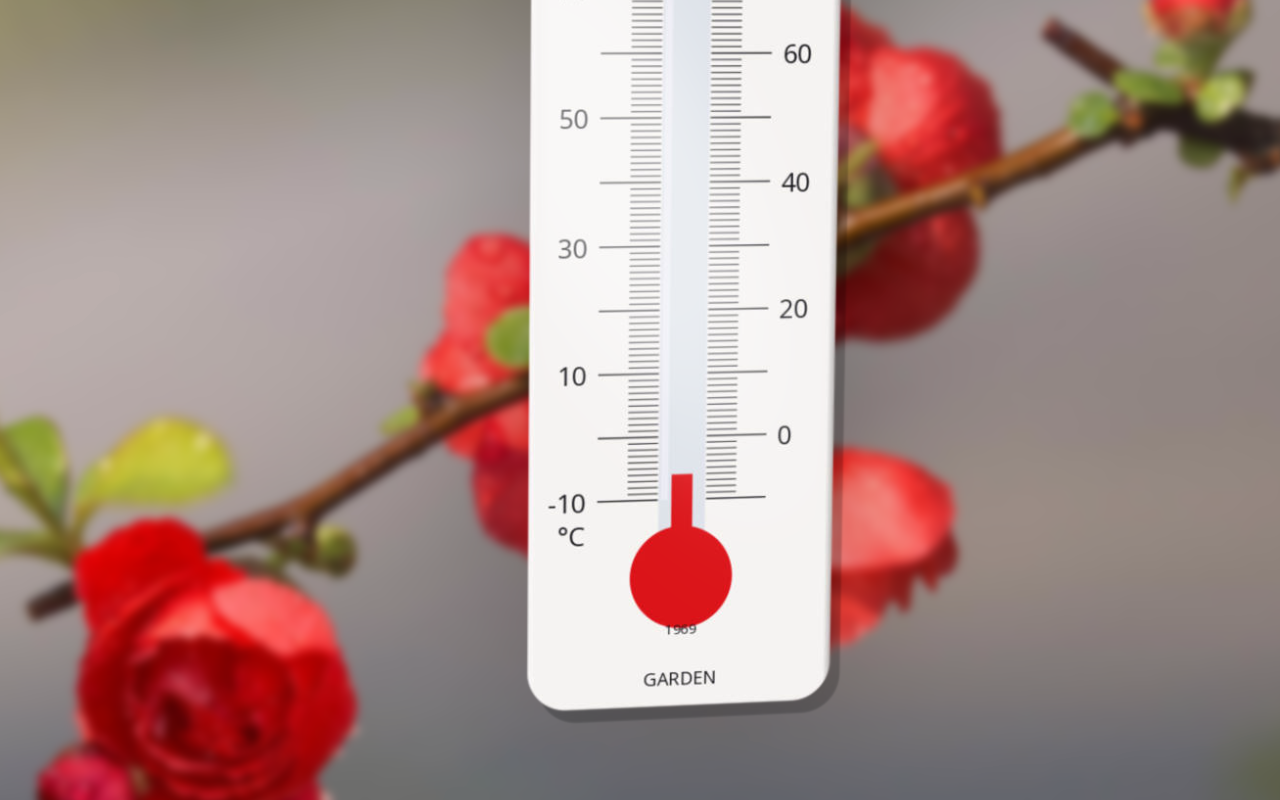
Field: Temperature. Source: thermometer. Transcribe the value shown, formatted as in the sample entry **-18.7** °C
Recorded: **-6** °C
